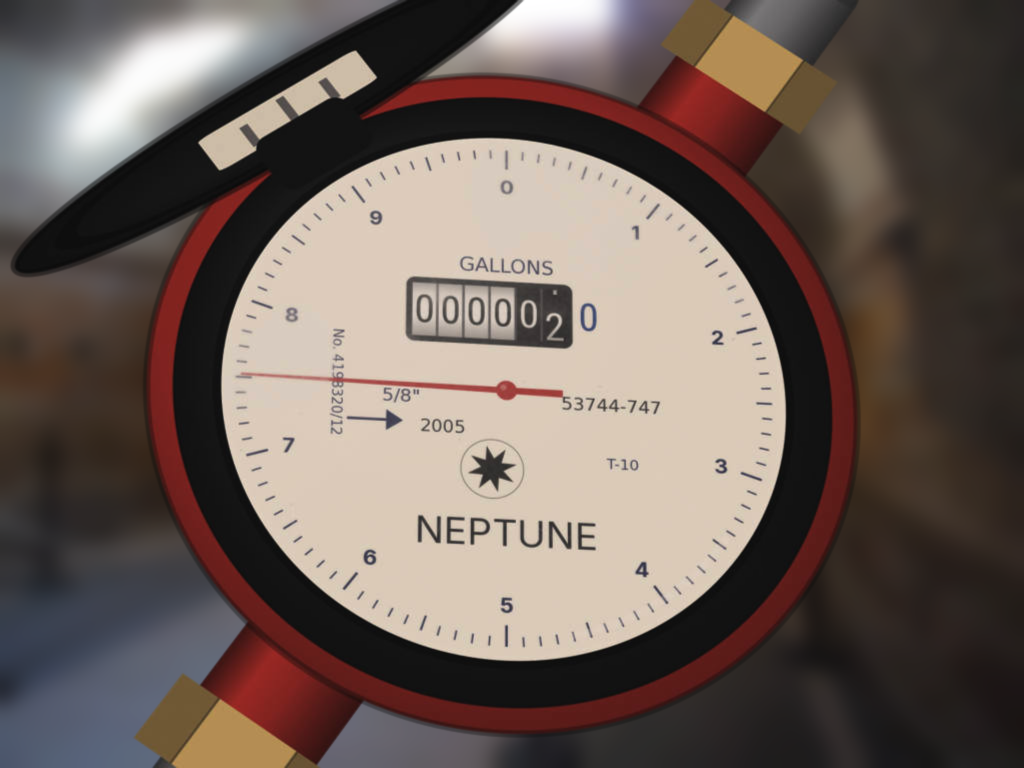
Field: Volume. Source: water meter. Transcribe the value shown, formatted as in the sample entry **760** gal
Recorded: **17.5** gal
